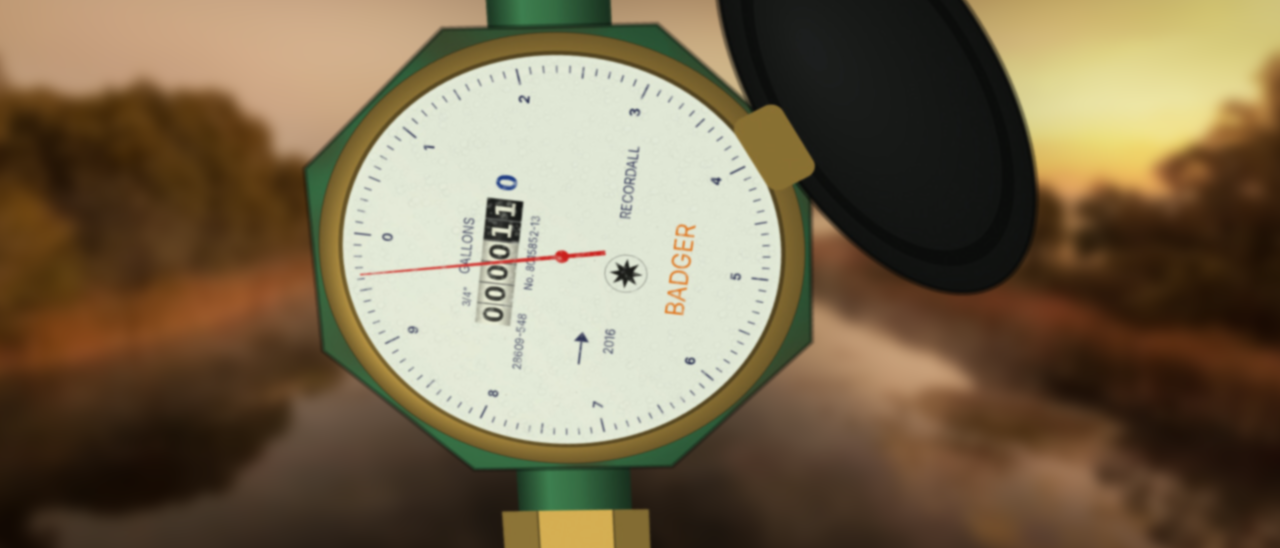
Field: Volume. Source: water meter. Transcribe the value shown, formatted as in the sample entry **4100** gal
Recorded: **109.6** gal
